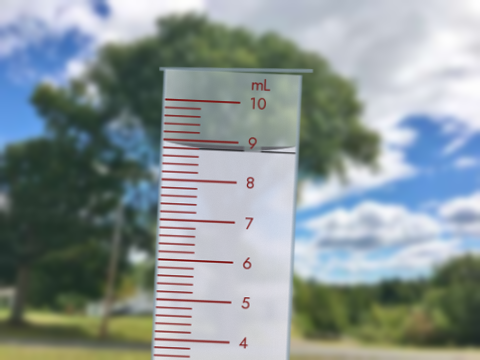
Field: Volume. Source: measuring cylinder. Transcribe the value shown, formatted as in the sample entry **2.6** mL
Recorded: **8.8** mL
